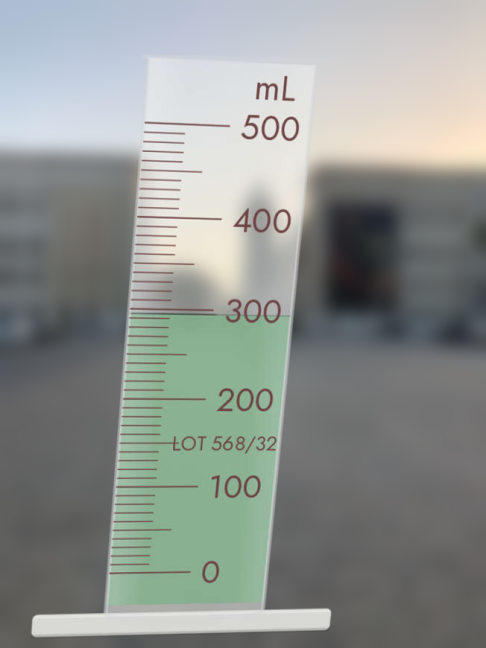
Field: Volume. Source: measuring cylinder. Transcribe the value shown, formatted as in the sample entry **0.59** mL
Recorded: **295** mL
